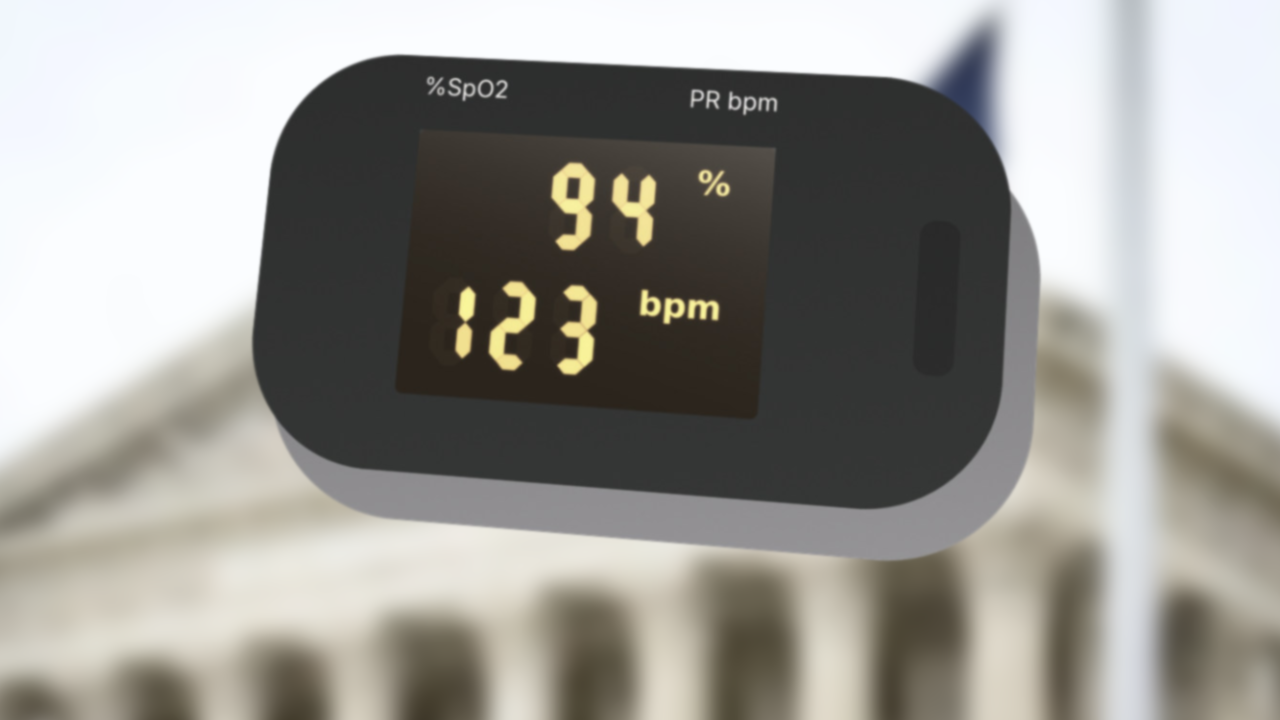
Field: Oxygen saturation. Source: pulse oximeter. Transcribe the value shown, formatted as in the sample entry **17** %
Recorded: **94** %
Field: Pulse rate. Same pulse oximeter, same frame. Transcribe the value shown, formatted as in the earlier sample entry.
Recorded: **123** bpm
